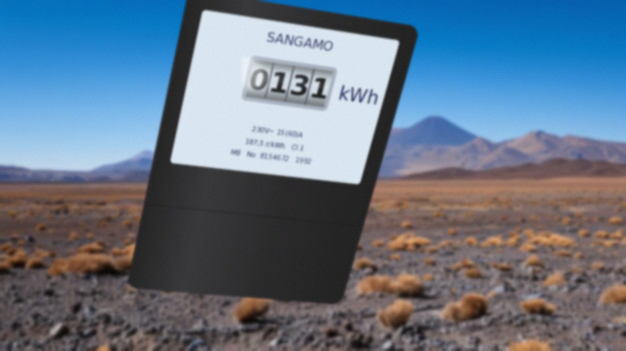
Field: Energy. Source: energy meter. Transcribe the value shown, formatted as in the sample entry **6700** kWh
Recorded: **131** kWh
